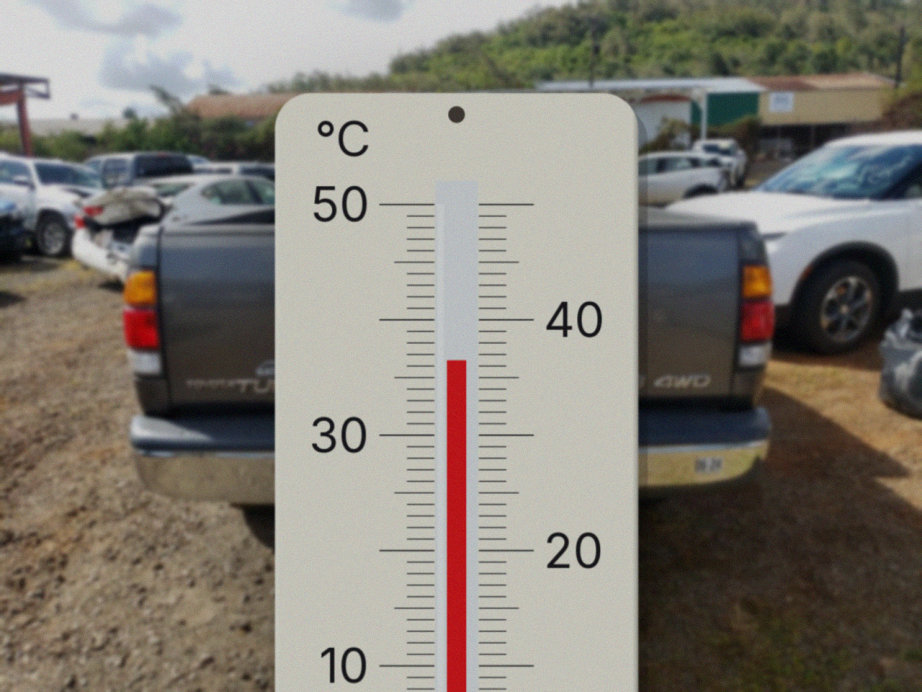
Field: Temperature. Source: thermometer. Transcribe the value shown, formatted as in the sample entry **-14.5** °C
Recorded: **36.5** °C
